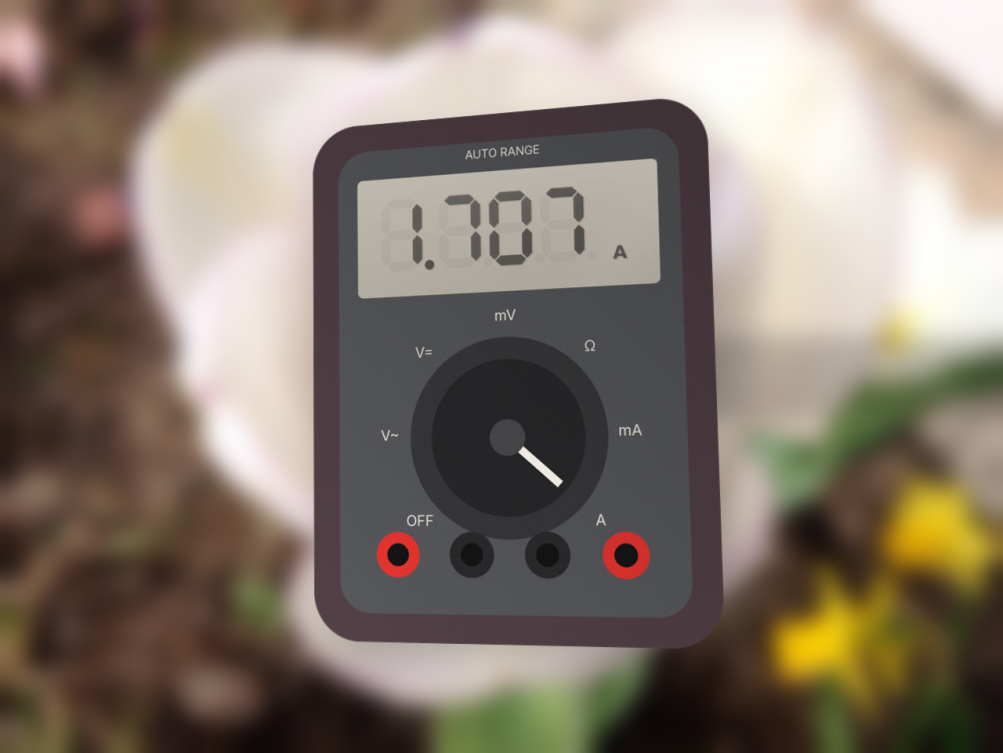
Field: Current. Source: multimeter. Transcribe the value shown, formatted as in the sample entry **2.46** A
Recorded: **1.707** A
